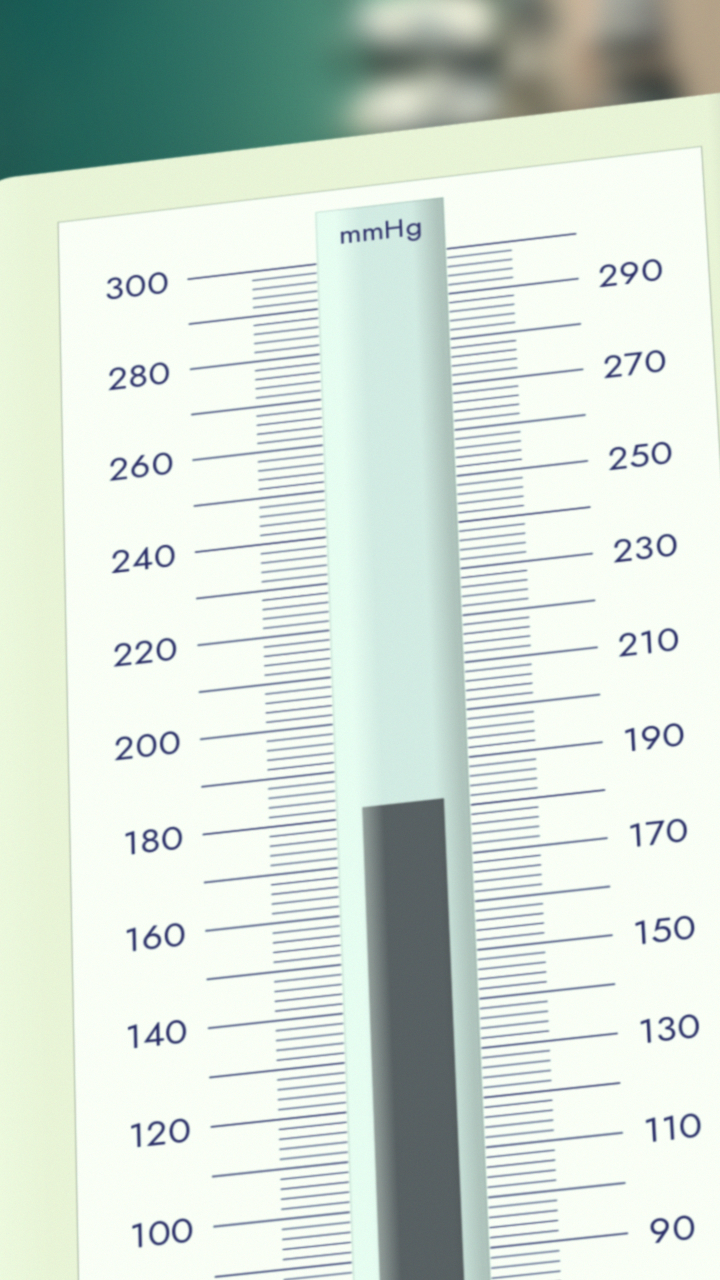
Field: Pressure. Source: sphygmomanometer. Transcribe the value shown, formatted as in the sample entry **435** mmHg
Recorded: **182** mmHg
